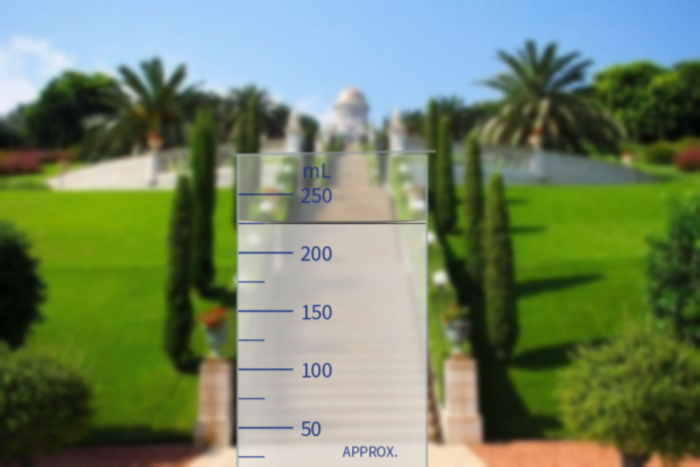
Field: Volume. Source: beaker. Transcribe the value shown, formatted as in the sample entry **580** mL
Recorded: **225** mL
